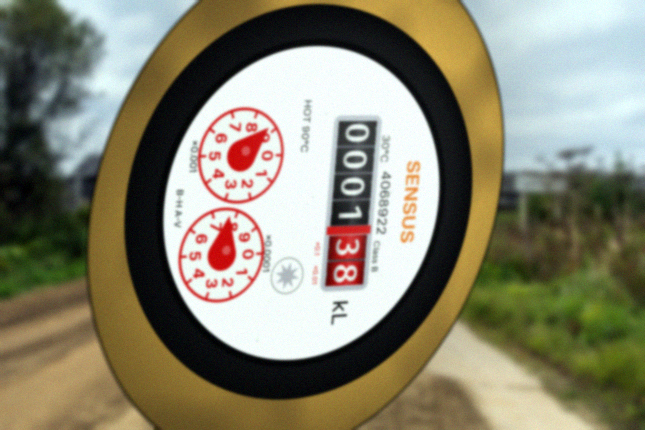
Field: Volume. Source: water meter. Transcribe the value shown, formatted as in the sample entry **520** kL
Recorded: **1.3887** kL
